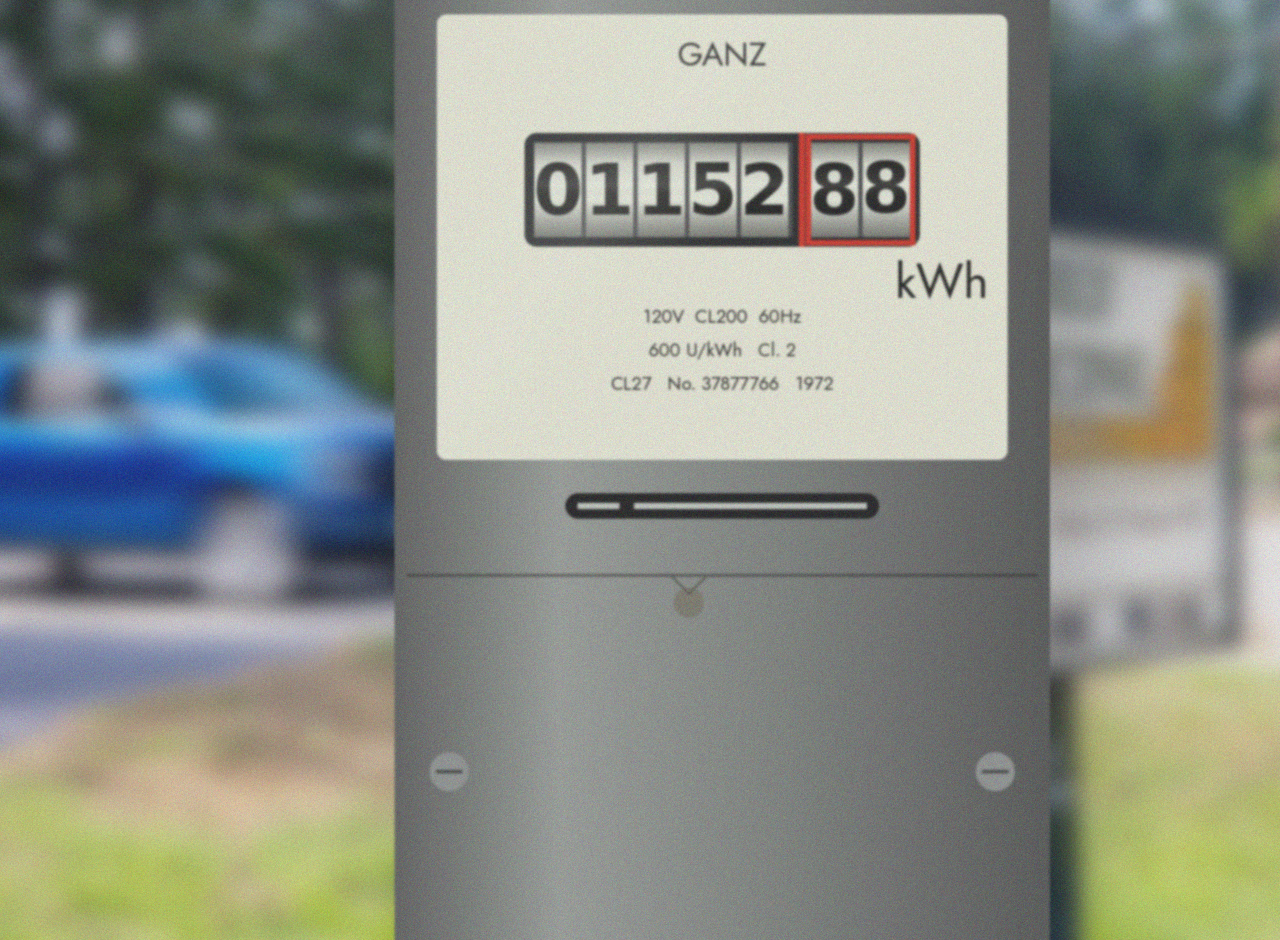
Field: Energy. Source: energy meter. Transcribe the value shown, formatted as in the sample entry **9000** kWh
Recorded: **1152.88** kWh
